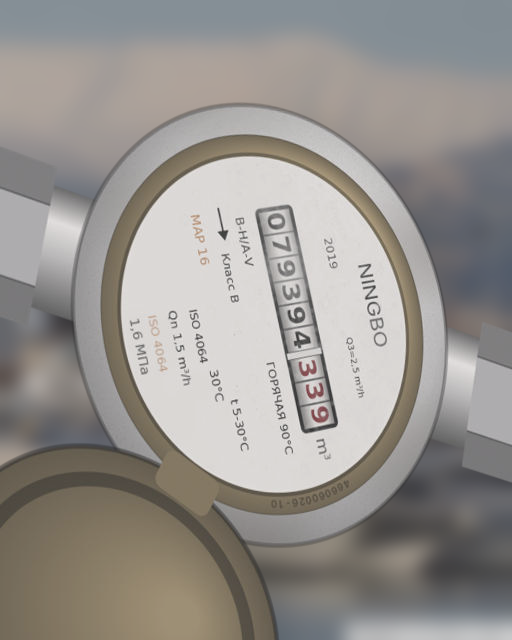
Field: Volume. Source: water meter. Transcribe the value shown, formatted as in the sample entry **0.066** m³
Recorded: **79394.339** m³
